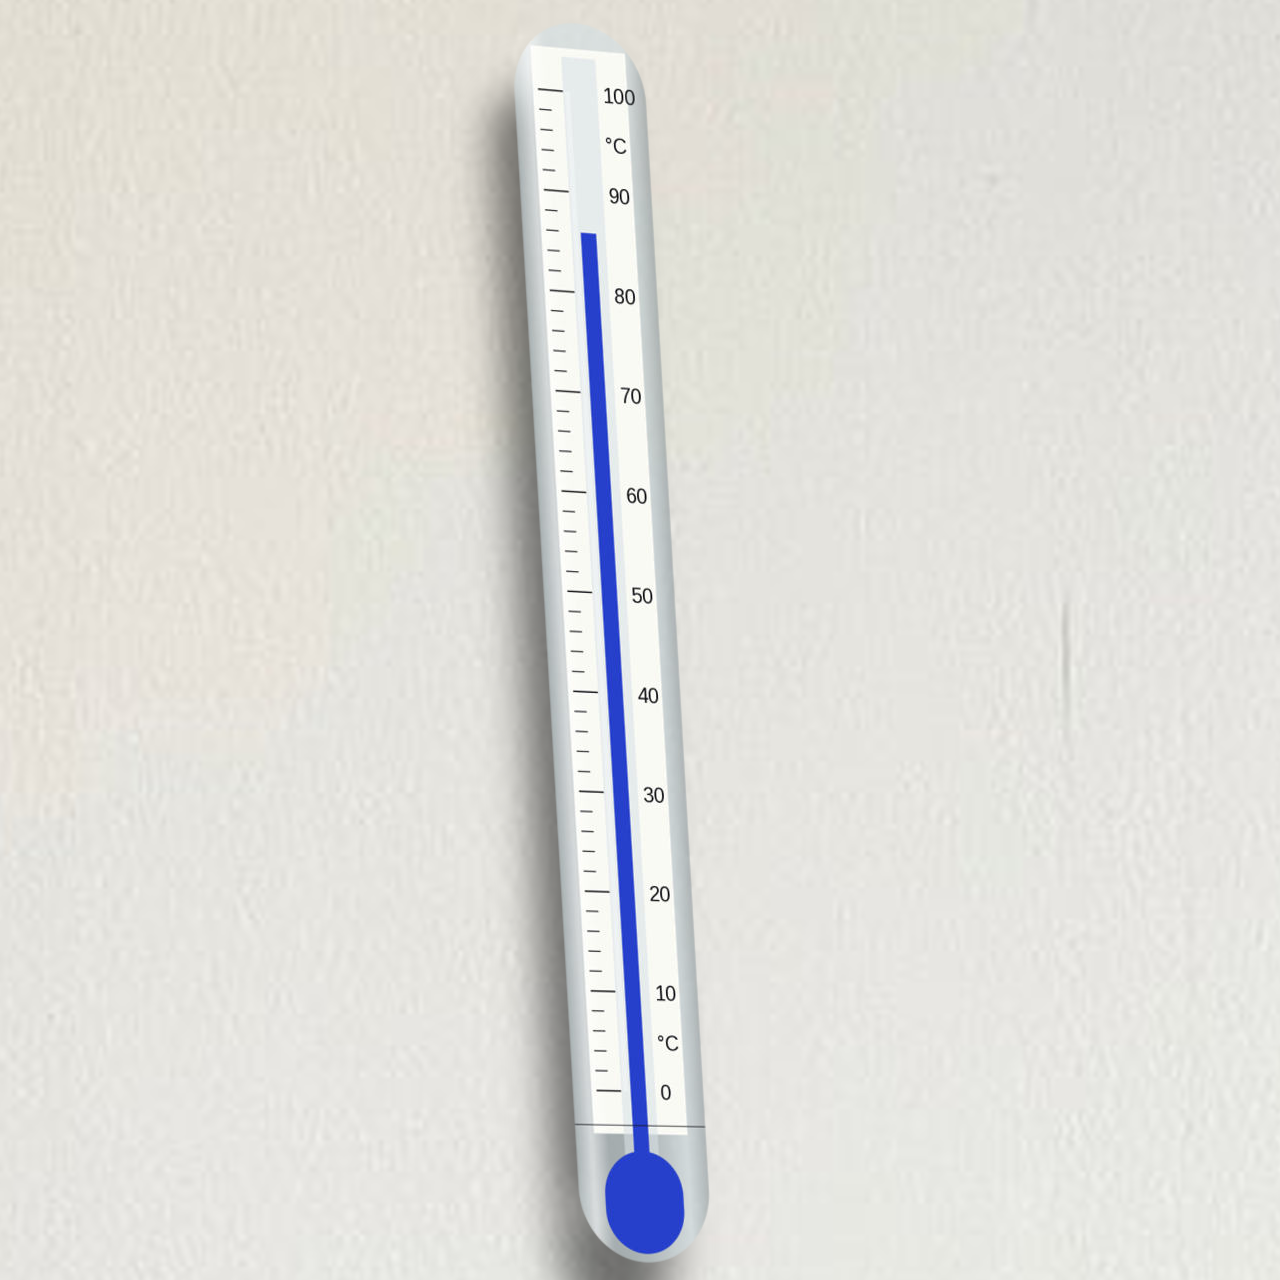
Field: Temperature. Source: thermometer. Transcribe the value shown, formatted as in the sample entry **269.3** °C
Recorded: **86** °C
